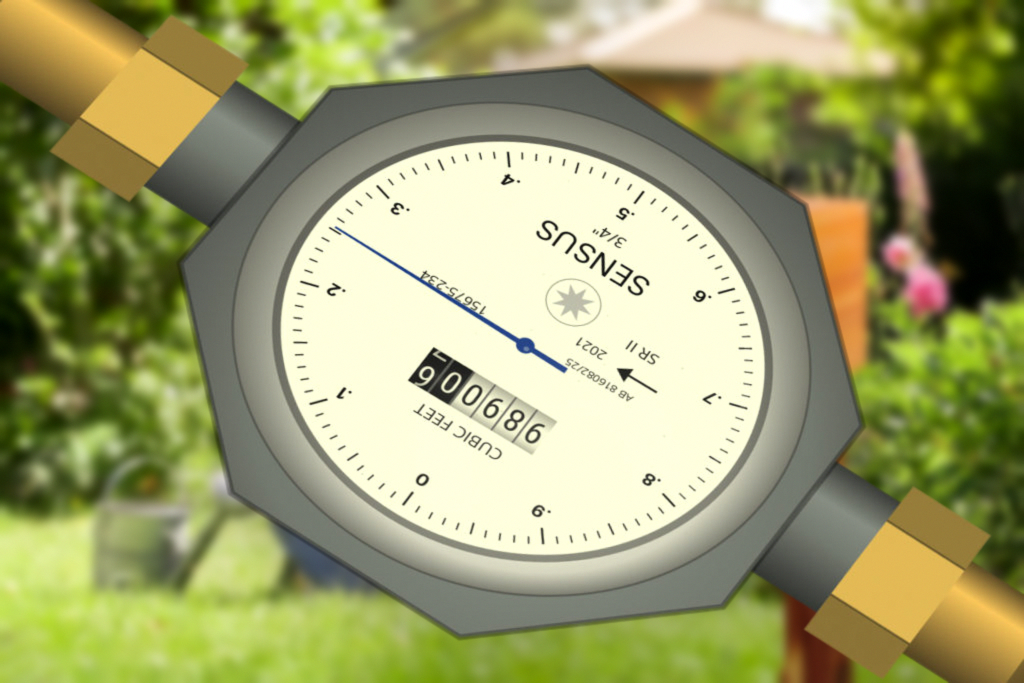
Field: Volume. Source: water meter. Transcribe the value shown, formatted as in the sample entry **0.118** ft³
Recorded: **989006.25** ft³
